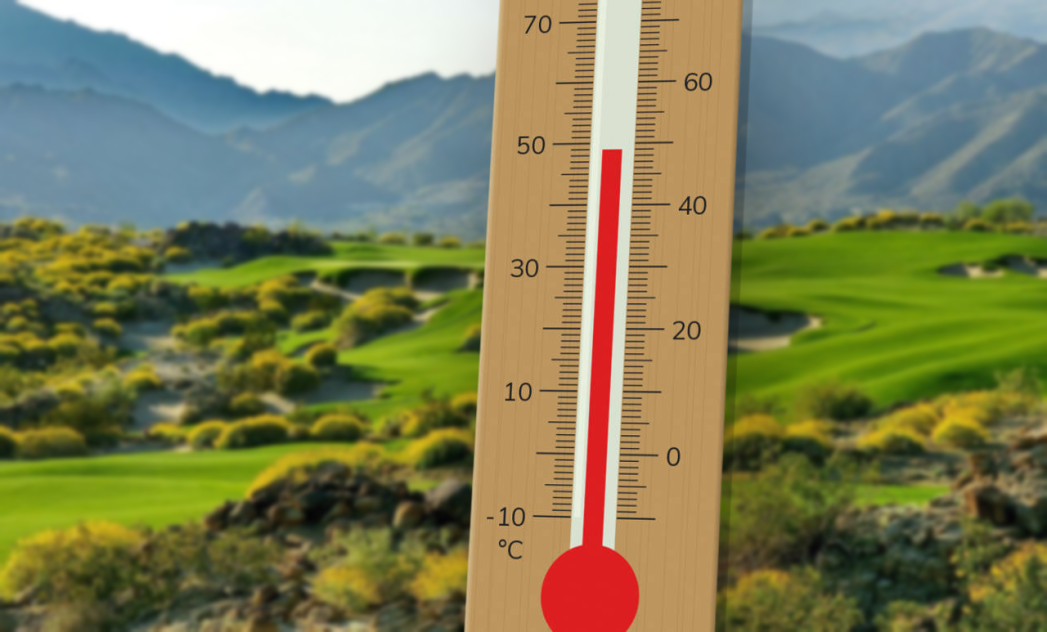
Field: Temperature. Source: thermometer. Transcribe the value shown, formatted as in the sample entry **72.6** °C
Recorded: **49** °C
